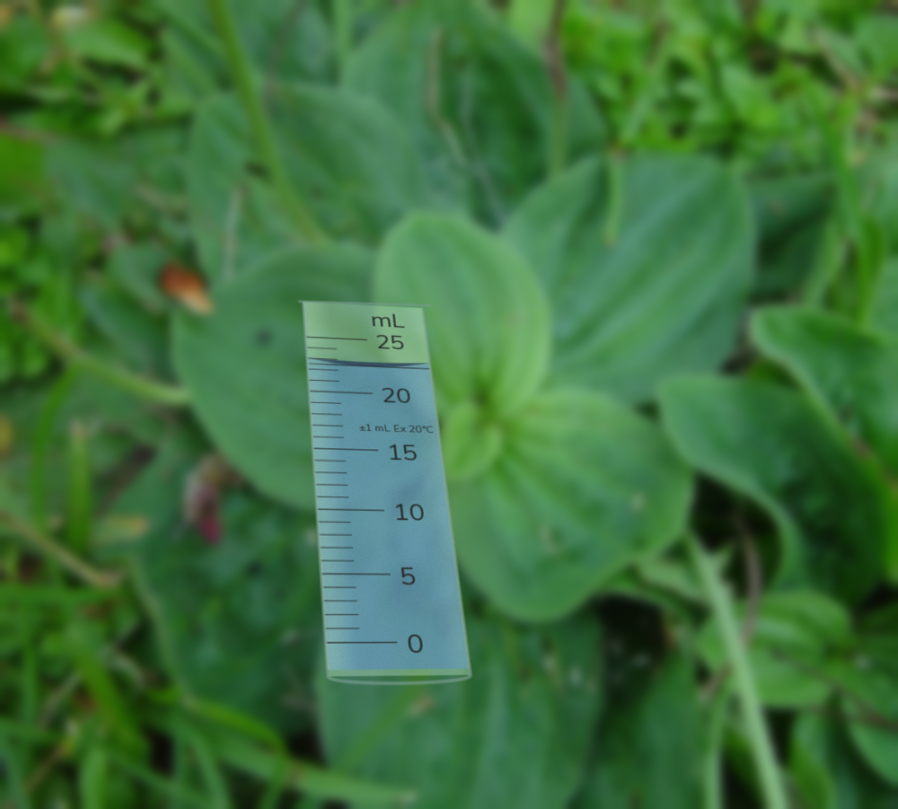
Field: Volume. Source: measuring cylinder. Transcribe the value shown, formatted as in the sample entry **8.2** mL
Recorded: **22.5** mL
